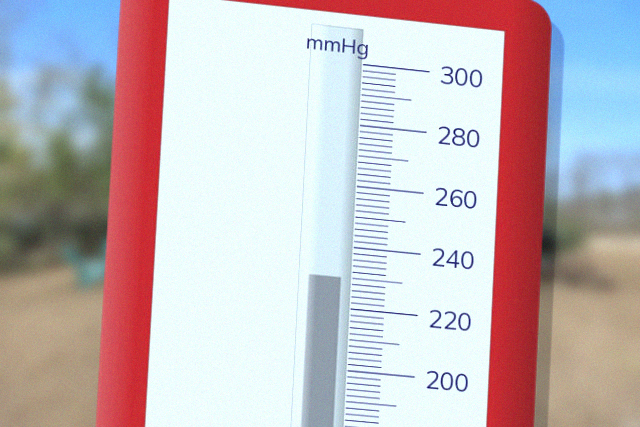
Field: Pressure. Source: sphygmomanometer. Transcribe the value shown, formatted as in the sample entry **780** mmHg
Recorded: **230** mmHg
